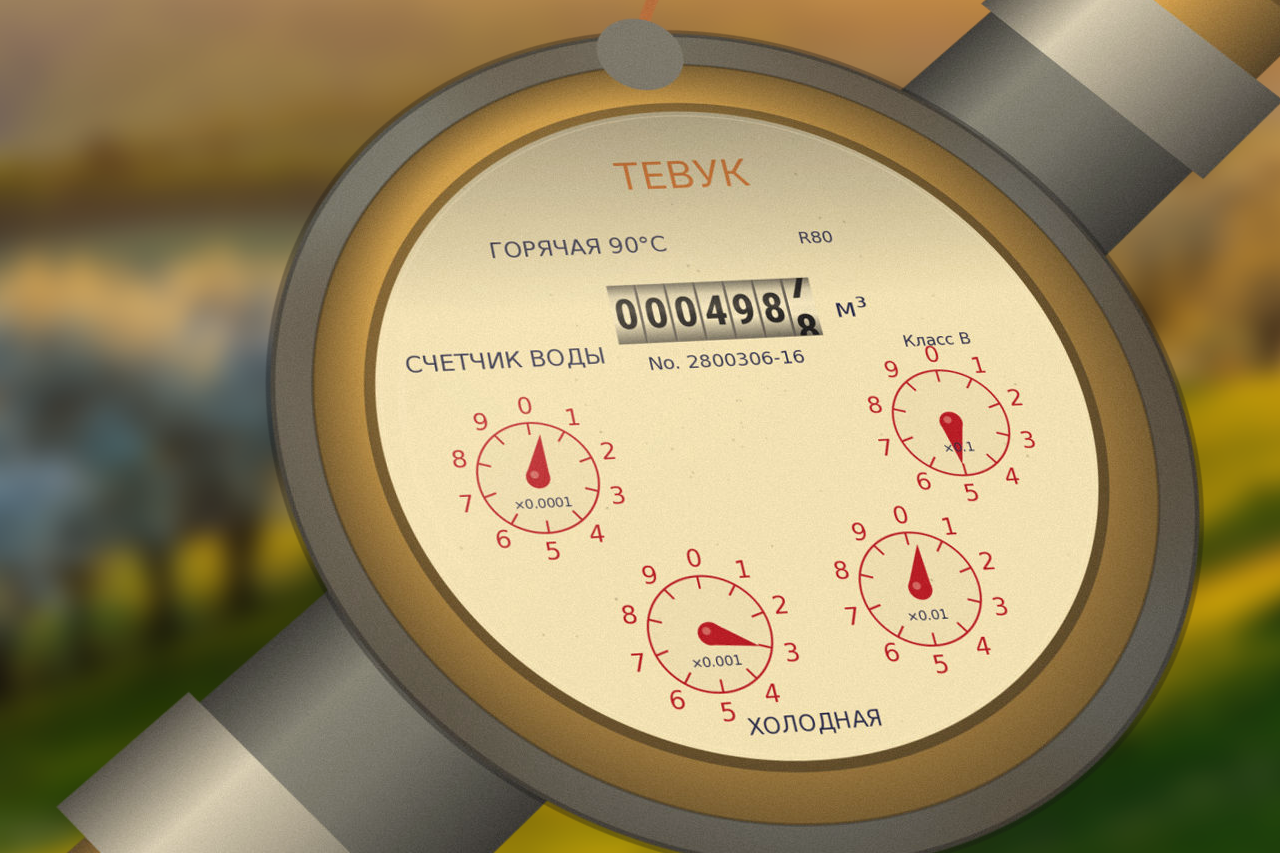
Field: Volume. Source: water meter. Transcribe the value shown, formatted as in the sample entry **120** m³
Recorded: **4987.5030** m³
